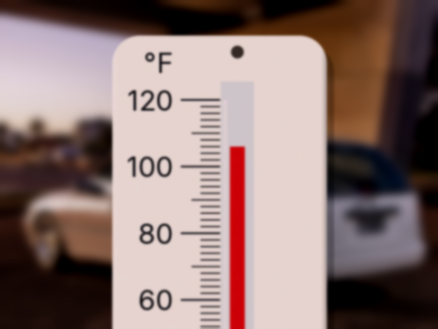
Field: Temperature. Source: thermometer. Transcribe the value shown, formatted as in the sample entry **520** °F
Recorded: **106** °F
